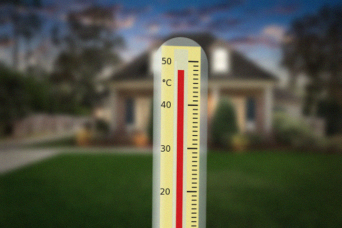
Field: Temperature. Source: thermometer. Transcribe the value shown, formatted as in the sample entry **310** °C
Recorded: **48** °C
